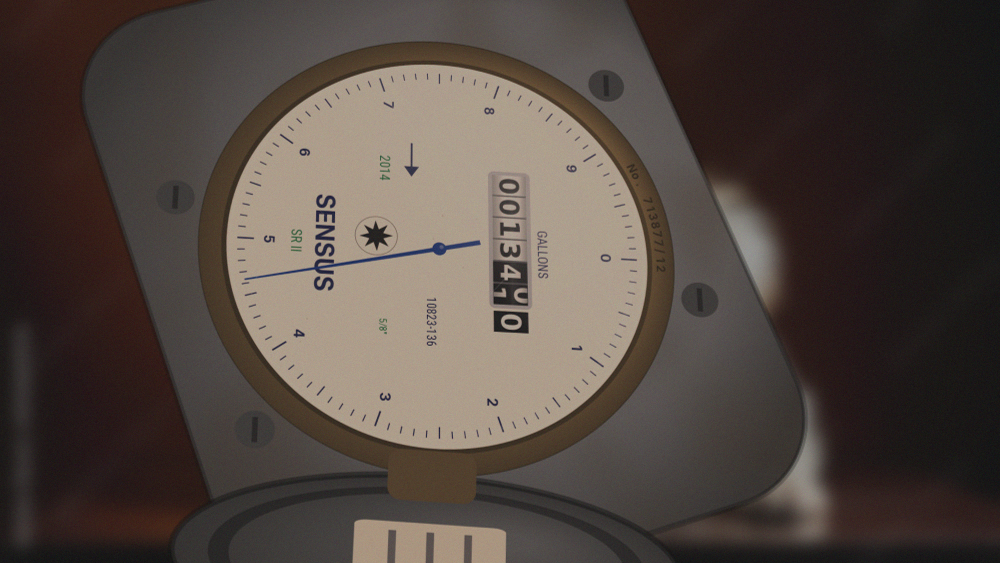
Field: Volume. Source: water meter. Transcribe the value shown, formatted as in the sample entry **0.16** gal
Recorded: **13404.6** gal
